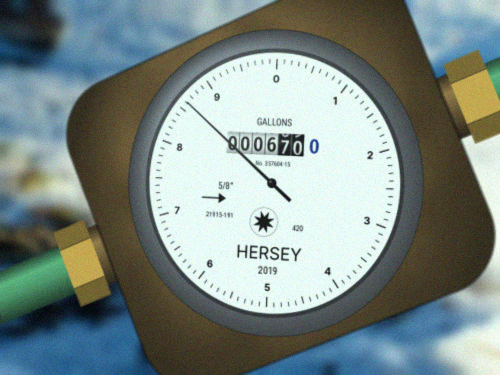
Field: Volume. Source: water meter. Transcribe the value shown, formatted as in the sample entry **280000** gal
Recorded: **6698.6** gal
